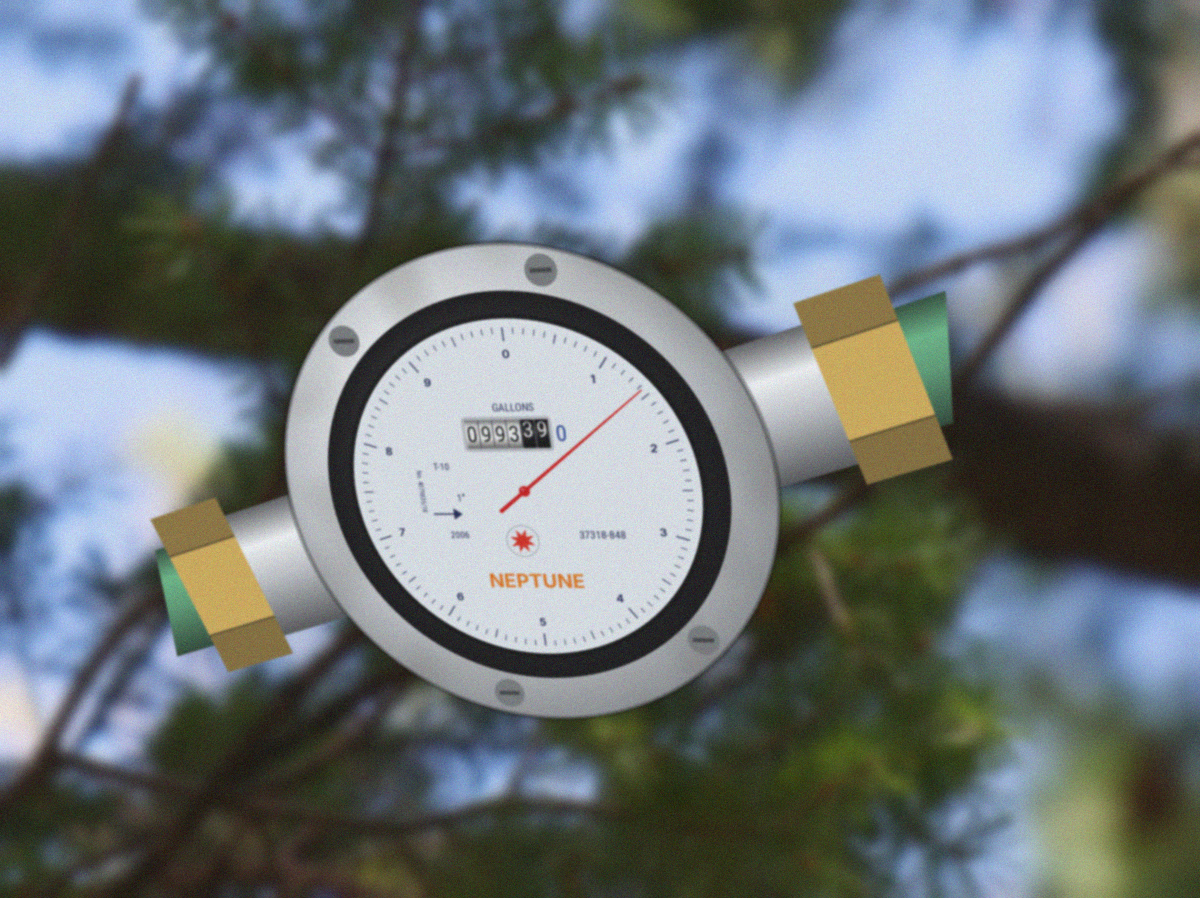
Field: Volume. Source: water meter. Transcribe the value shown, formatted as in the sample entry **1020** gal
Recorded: **993391.4** gal
